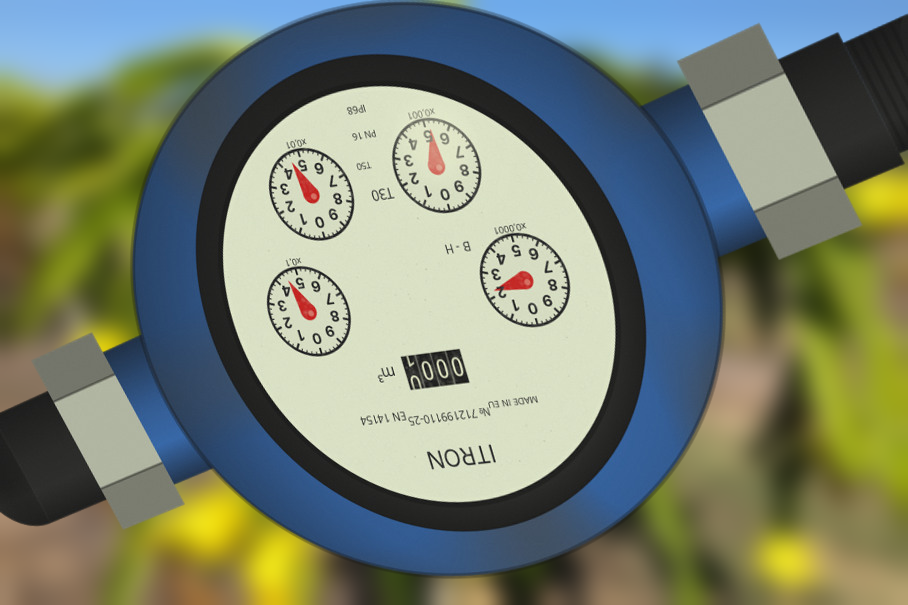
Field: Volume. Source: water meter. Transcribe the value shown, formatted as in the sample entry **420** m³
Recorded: **0.4452** m³
